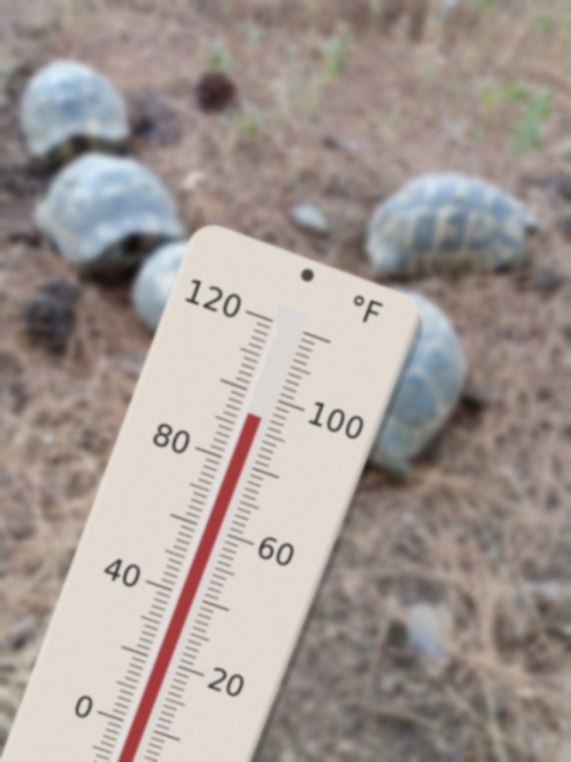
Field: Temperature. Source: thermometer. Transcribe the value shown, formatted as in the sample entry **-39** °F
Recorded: **94** °F
